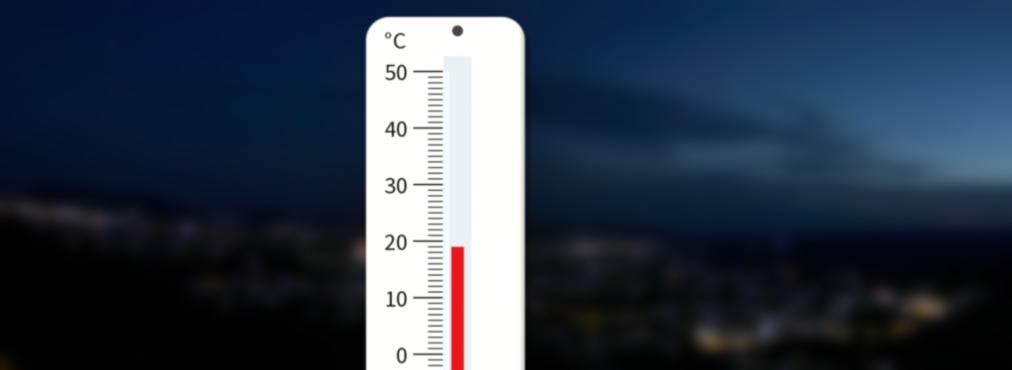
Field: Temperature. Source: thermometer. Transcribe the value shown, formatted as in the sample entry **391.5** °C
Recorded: **19** °C
